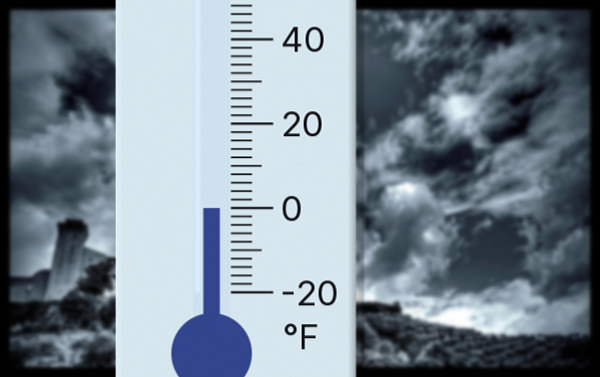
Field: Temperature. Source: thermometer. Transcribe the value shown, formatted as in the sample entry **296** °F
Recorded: **0** °F
